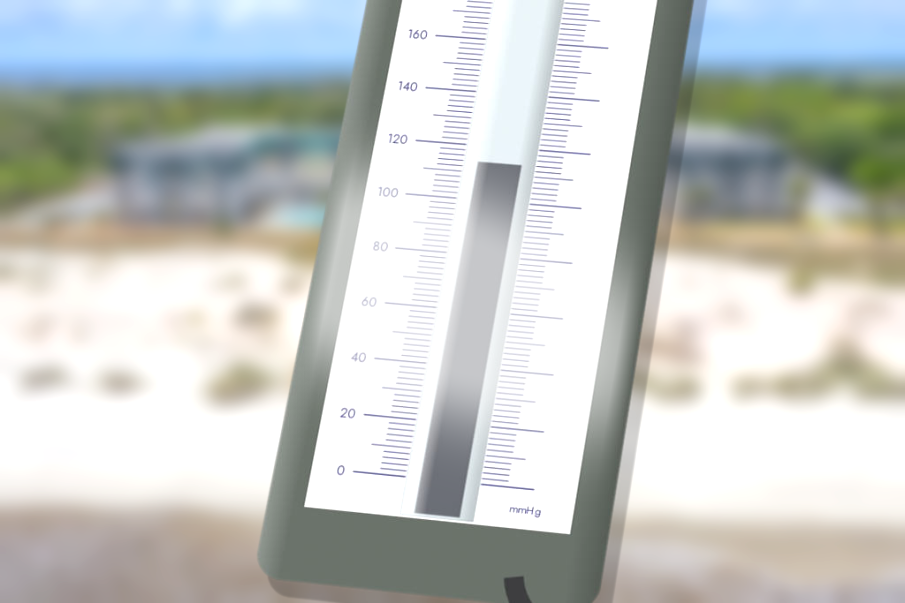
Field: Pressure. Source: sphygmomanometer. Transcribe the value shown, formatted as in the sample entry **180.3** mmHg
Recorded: **114** mmHg
